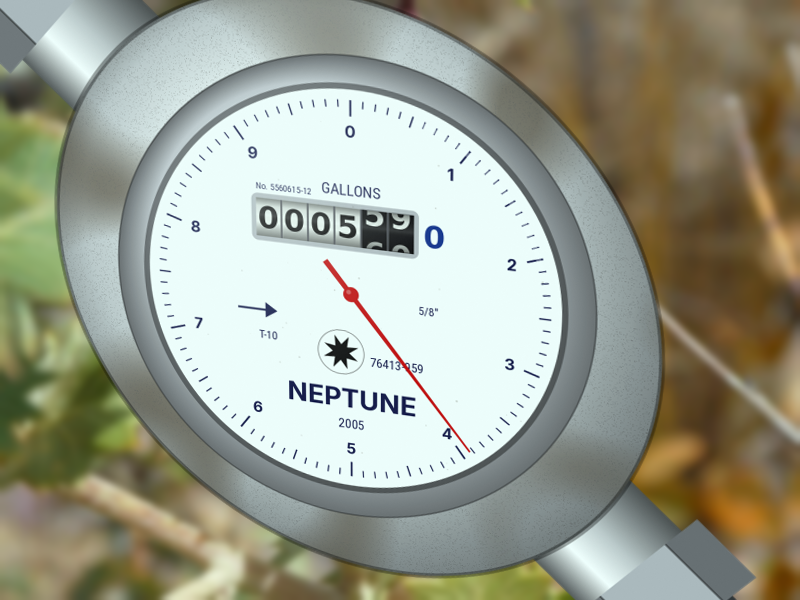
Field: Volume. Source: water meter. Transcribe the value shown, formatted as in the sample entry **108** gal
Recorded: **5593.9** gal
